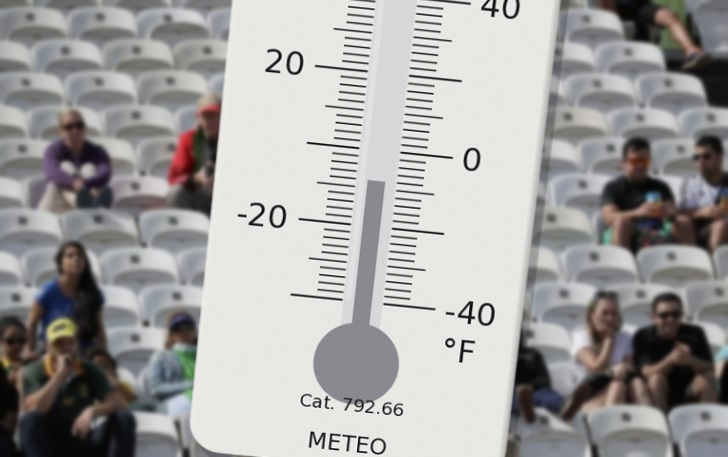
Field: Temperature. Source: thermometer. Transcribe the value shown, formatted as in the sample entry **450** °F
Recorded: **-8** °F
